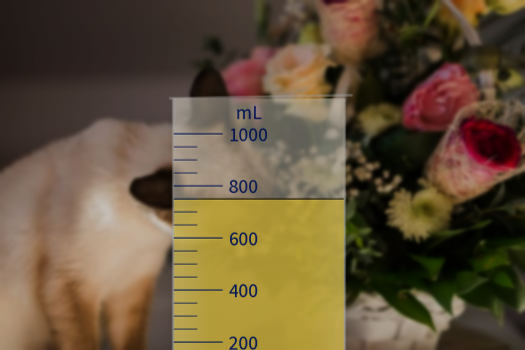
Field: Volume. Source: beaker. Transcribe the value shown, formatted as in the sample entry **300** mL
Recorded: **750** mL
